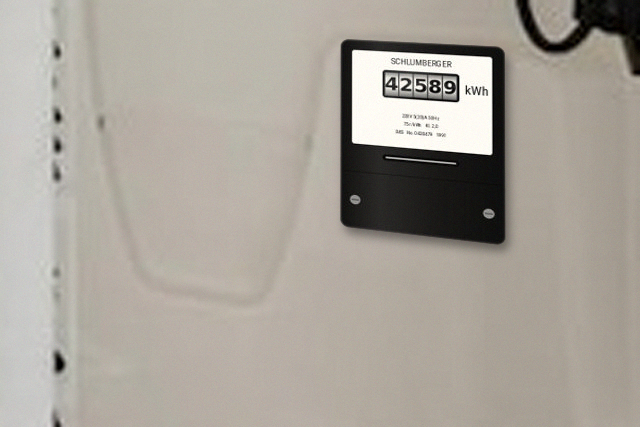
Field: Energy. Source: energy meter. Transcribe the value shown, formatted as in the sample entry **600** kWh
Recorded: **42589** kWh
